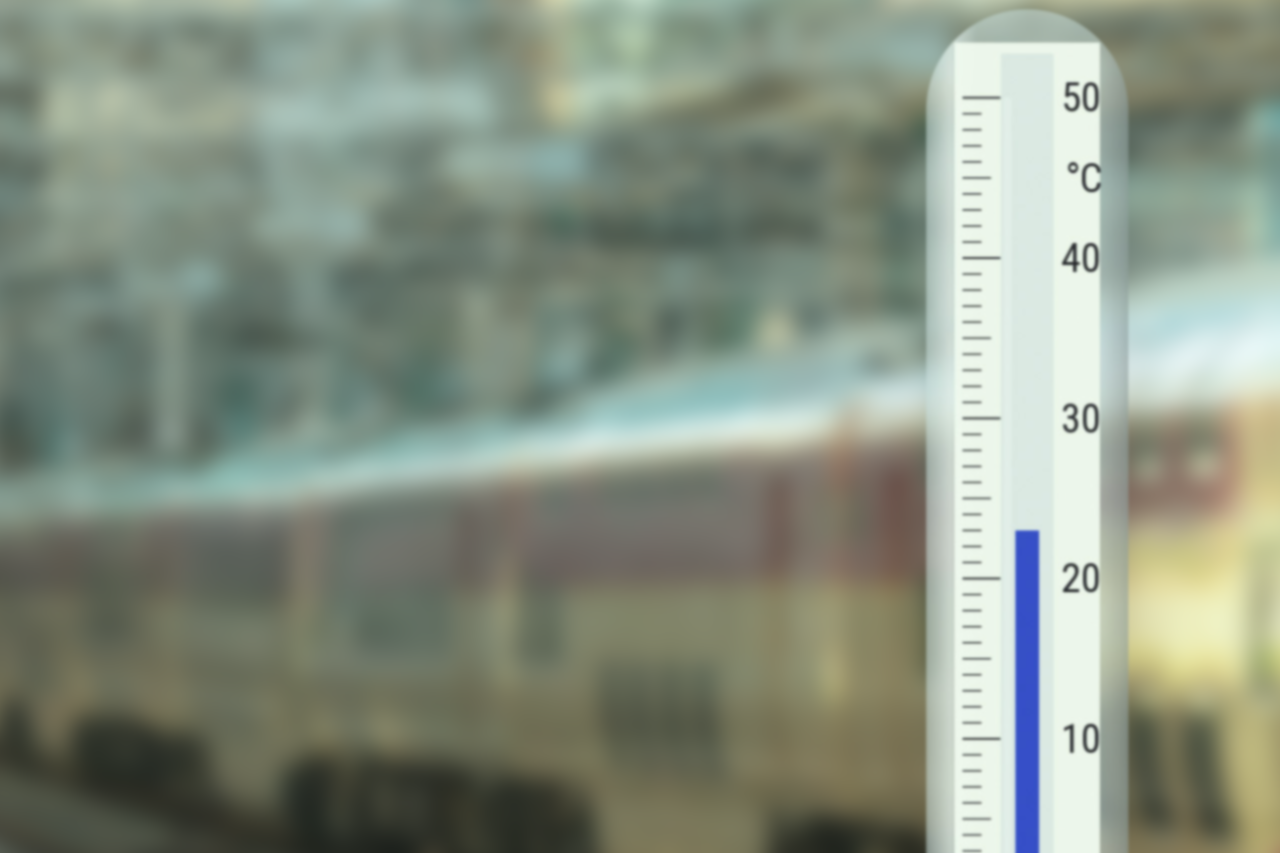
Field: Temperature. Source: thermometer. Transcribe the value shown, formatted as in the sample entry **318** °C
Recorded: **23** °C
